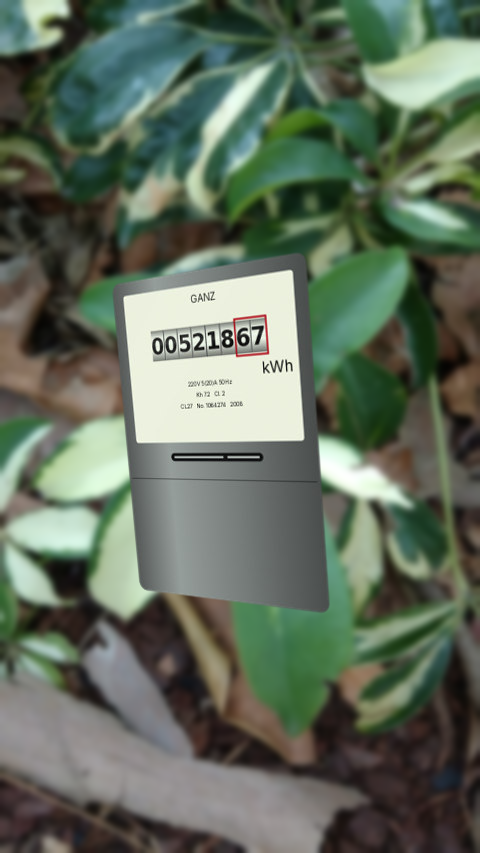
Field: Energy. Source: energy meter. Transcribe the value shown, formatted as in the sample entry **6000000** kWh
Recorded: **5218.67** kWh
